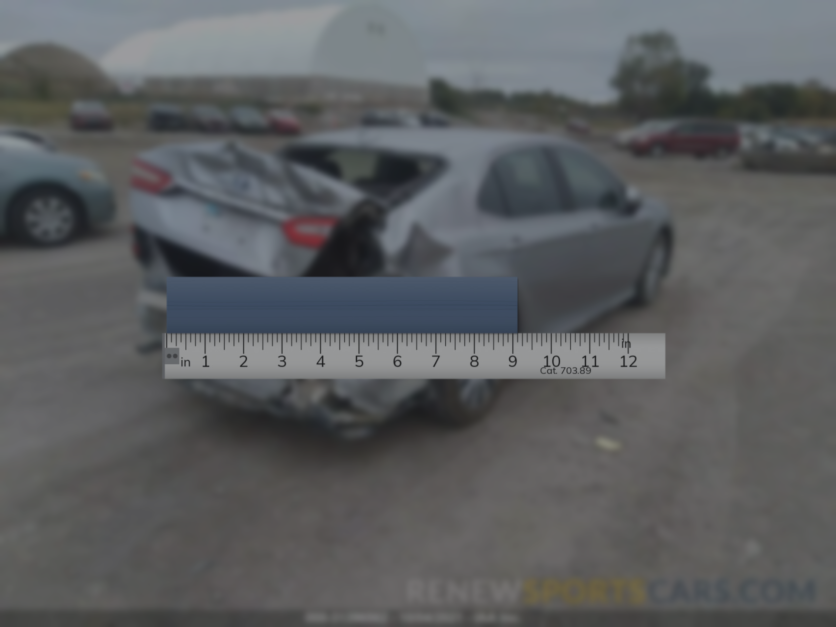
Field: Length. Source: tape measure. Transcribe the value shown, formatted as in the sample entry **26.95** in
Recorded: **9.125** in
